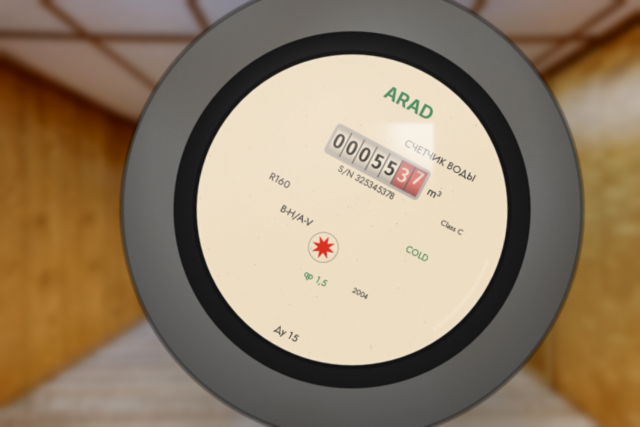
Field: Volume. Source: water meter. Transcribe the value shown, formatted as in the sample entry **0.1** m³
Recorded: **55.37** m³
